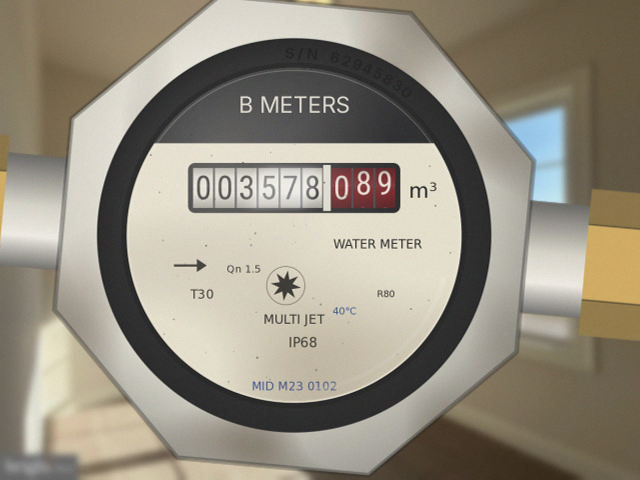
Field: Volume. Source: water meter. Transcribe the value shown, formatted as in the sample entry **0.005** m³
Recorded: **3578.089** m³
